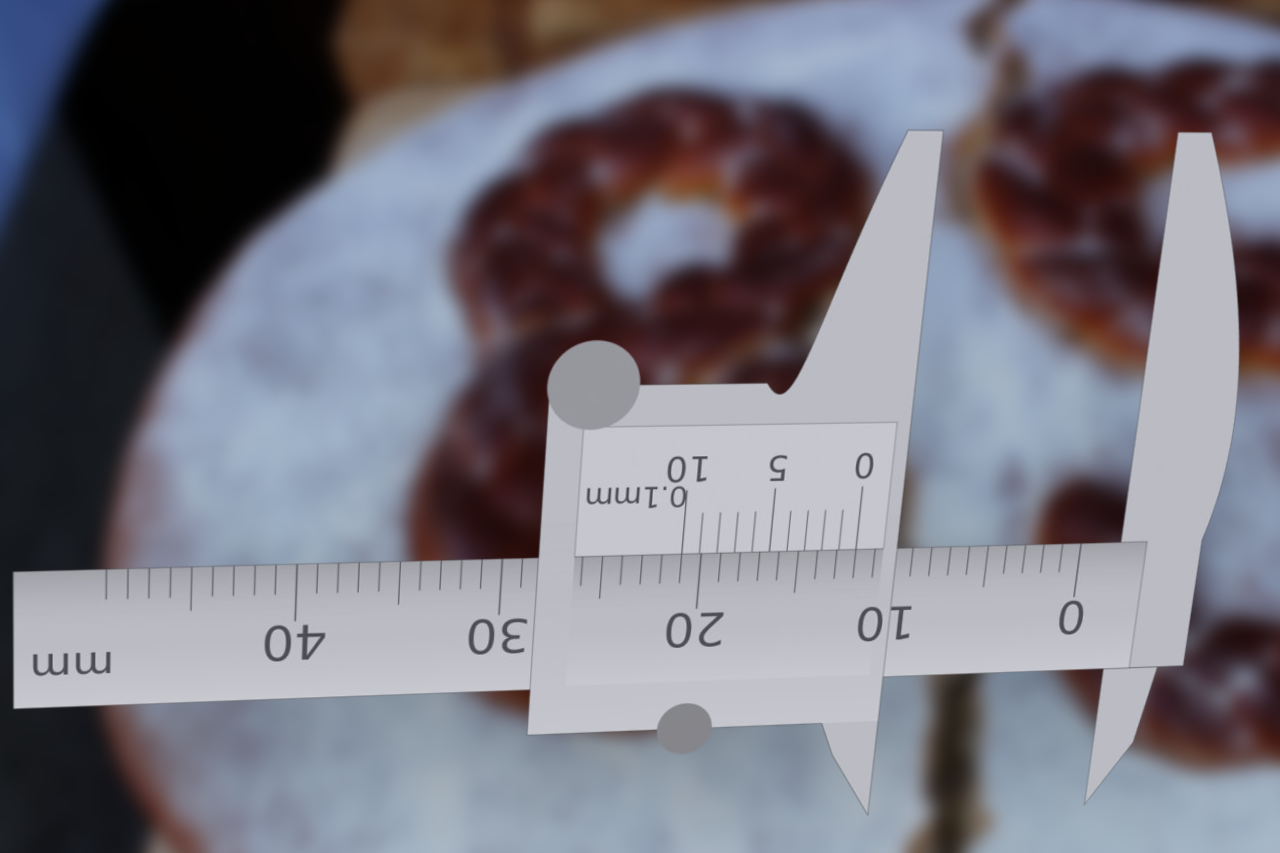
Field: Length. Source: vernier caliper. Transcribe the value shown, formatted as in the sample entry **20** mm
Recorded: **12.0** mm
